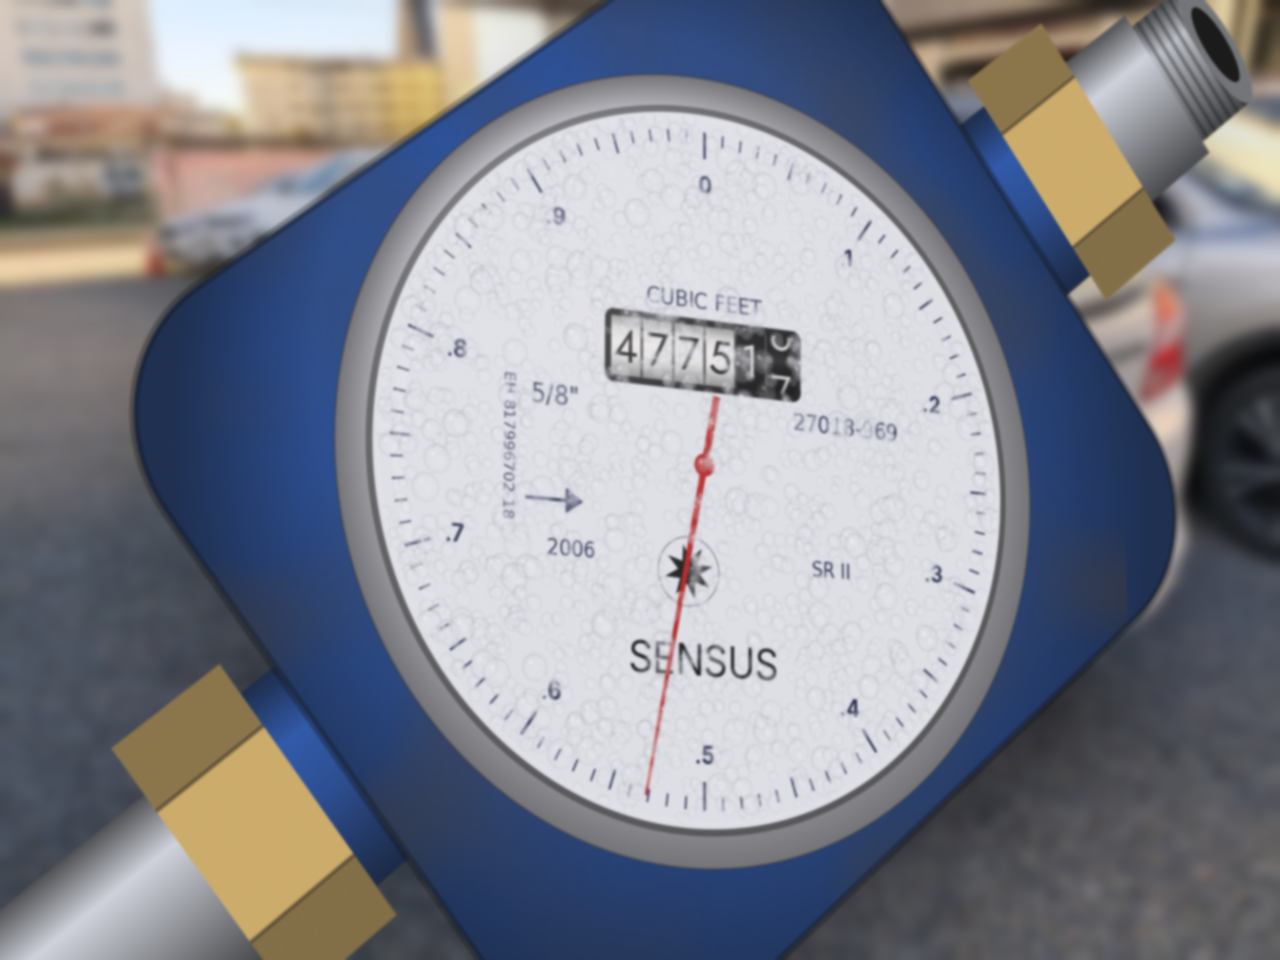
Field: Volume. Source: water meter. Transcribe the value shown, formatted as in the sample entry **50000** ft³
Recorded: **477516.53** ft³
